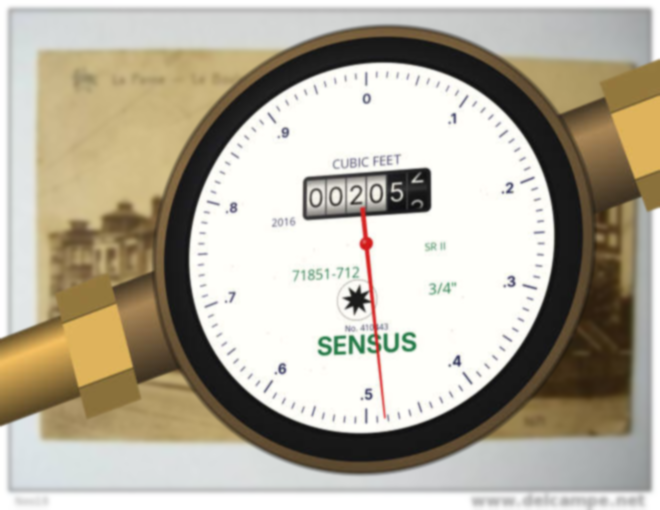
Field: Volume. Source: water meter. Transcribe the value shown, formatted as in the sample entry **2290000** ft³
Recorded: **2052.48** ft³
